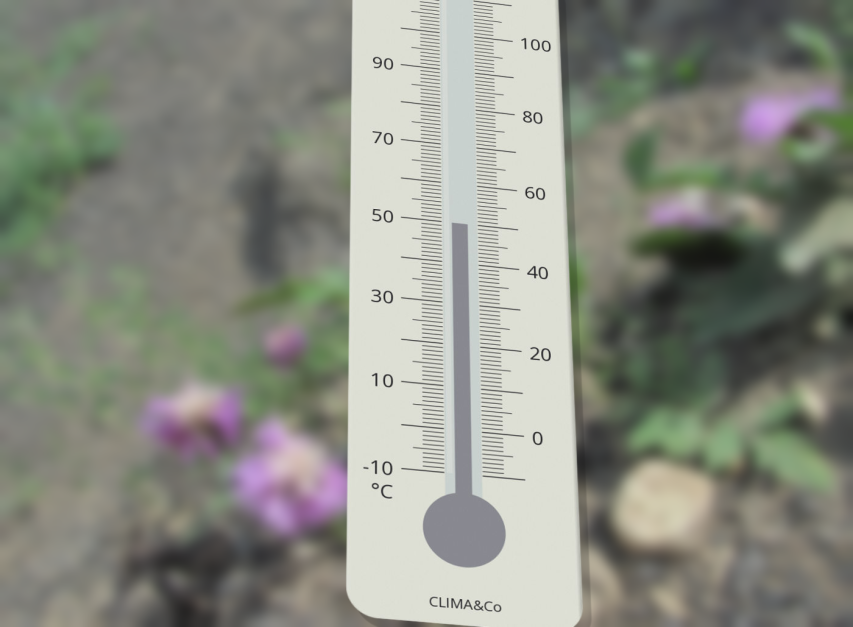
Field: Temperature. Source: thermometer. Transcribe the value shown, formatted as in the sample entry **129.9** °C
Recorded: **50** °C
